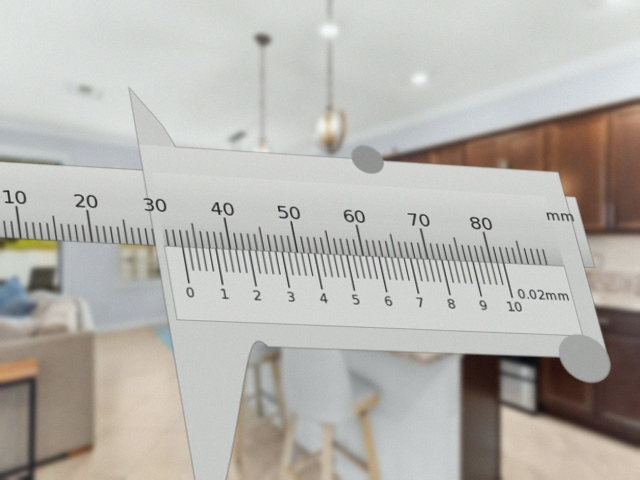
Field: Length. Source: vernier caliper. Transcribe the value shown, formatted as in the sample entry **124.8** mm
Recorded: **33.0** mm
